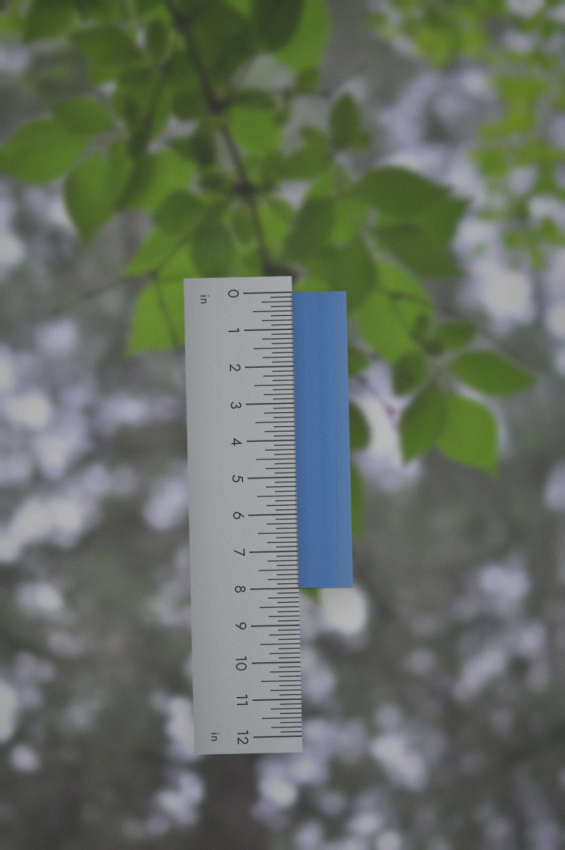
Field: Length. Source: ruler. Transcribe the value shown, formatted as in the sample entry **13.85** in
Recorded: **8** in
